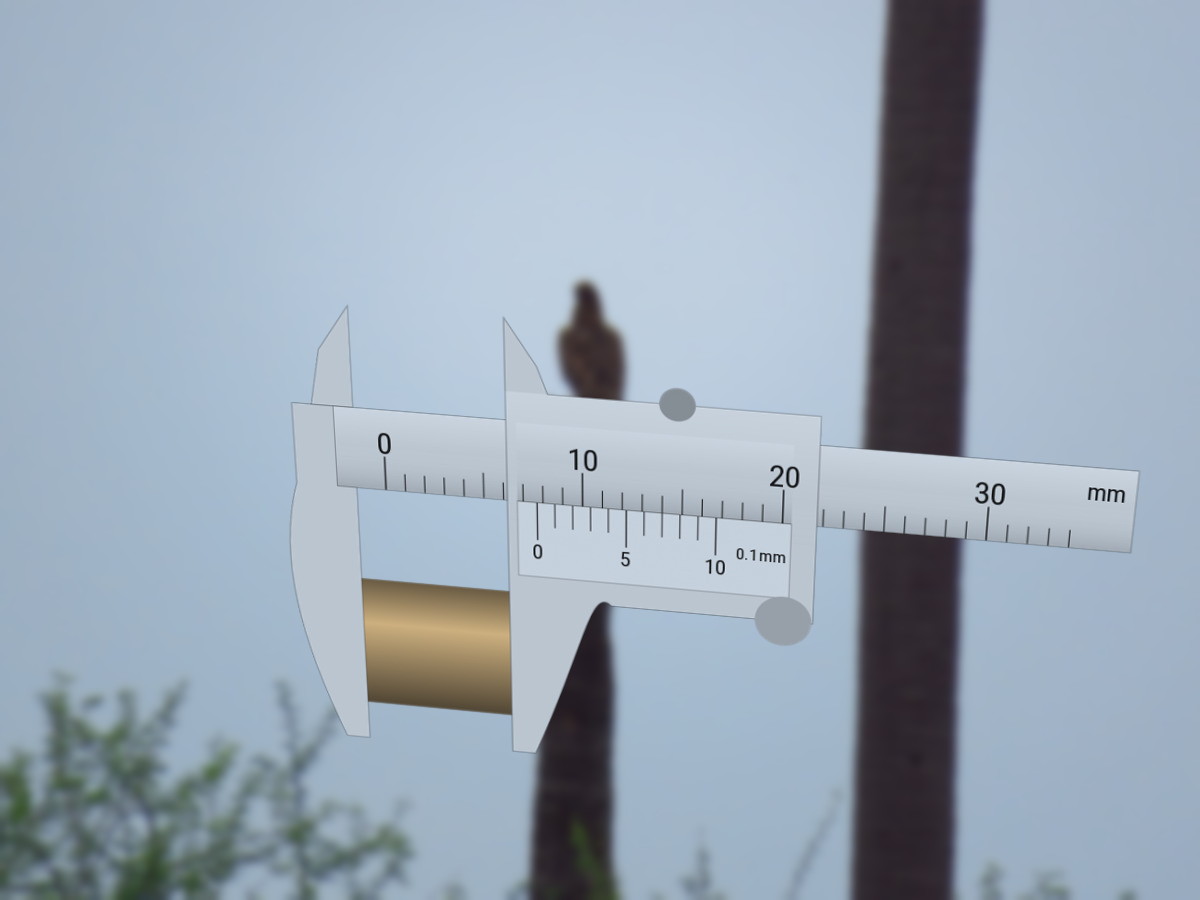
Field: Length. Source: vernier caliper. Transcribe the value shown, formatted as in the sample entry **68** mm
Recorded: **7.7** mm
